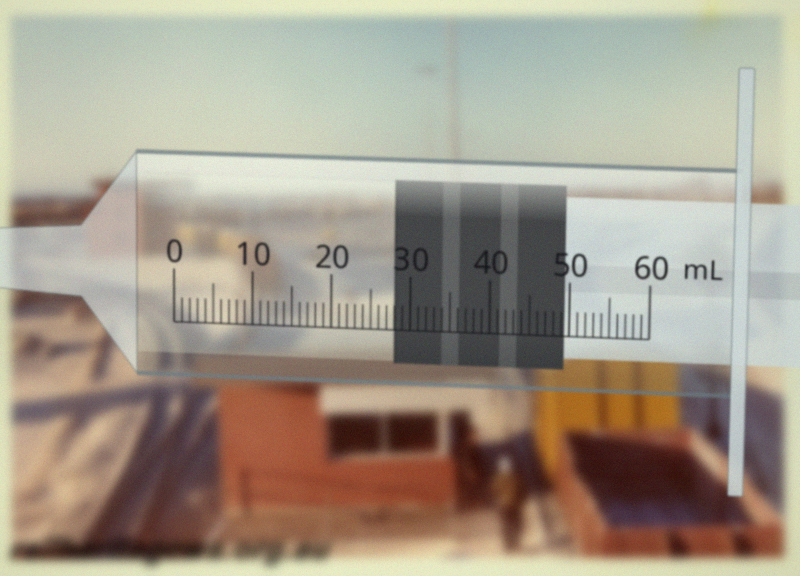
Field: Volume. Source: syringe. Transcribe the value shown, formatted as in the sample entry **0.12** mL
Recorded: **28** mL
